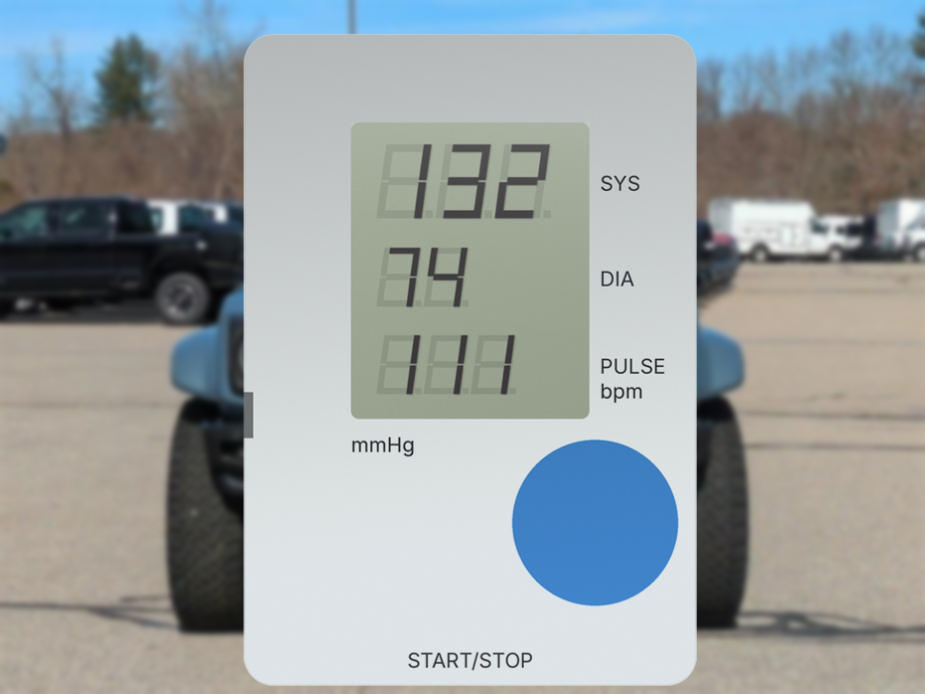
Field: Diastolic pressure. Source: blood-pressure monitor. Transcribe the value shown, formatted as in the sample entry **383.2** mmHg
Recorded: **74** mmHg
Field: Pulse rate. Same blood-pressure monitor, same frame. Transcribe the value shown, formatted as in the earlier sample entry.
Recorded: **111** bpm
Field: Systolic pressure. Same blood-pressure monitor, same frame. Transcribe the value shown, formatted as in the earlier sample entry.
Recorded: **132** mmHg
